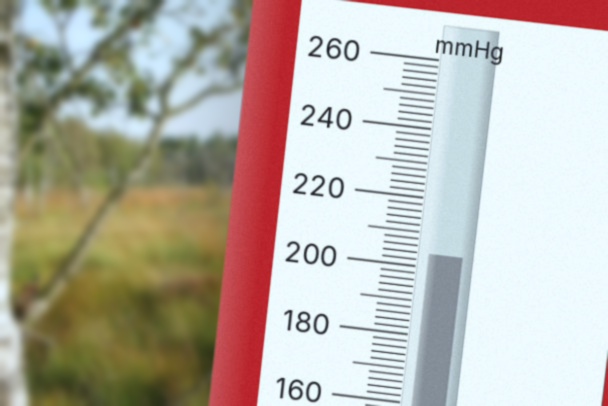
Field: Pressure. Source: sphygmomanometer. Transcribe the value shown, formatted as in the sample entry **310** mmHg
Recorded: **204** mmHg
